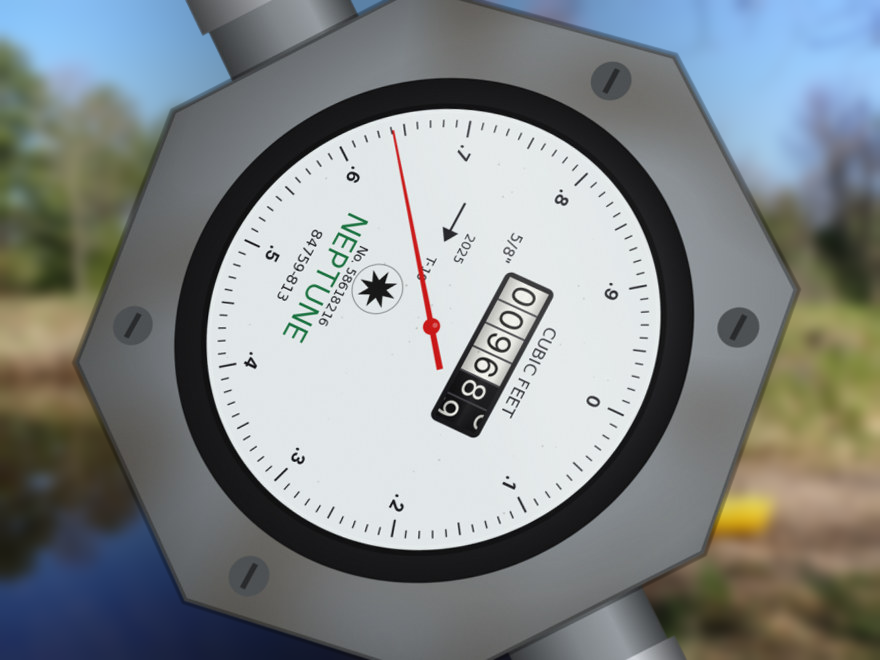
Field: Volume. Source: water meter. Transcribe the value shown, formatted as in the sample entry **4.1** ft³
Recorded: **9688.64** ft³
